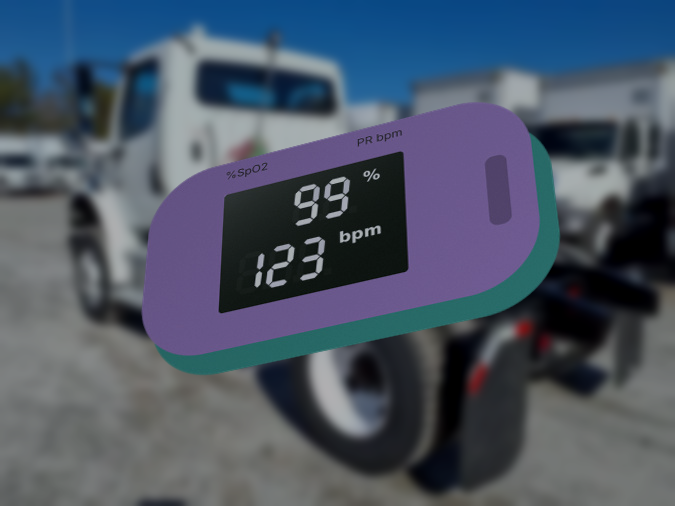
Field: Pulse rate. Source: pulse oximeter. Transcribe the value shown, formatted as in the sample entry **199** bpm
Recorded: **123** bpm
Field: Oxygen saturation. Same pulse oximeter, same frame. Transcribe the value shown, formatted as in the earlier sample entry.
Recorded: **99** %
